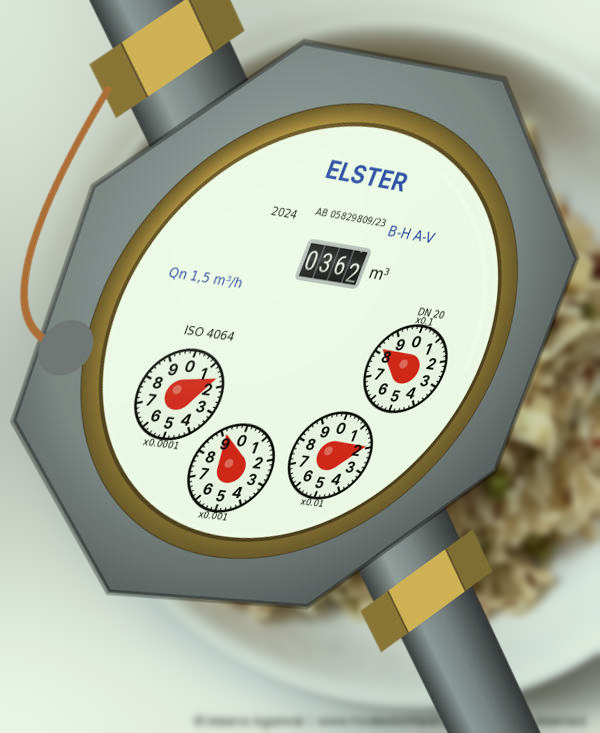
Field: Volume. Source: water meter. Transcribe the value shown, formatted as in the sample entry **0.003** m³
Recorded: **361.8191** m³
